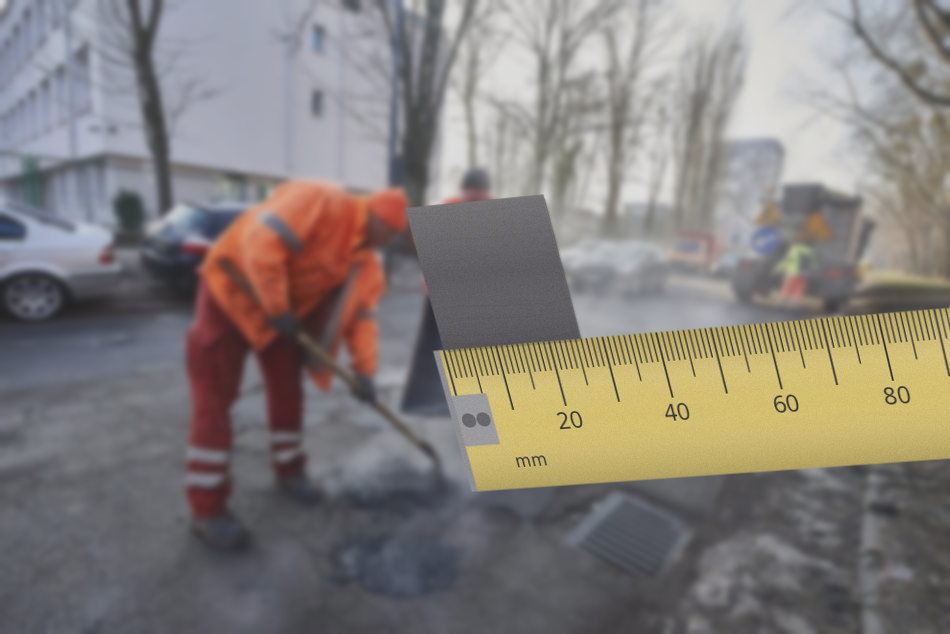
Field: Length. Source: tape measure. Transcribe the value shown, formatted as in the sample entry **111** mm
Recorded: **26** mm
